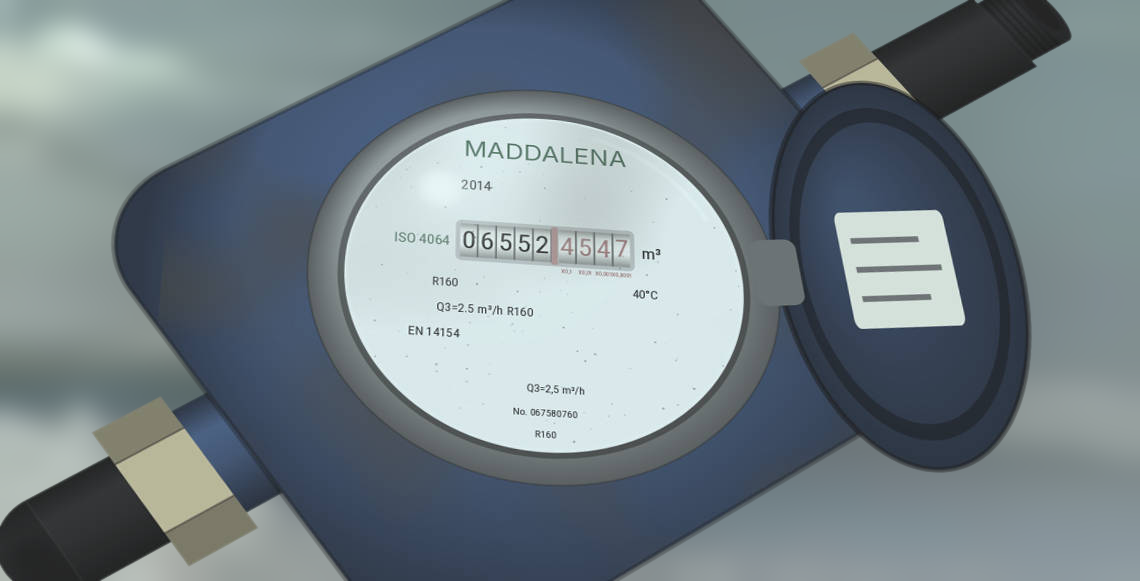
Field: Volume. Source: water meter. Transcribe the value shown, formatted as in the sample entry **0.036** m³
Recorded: **6552.4547** m³
